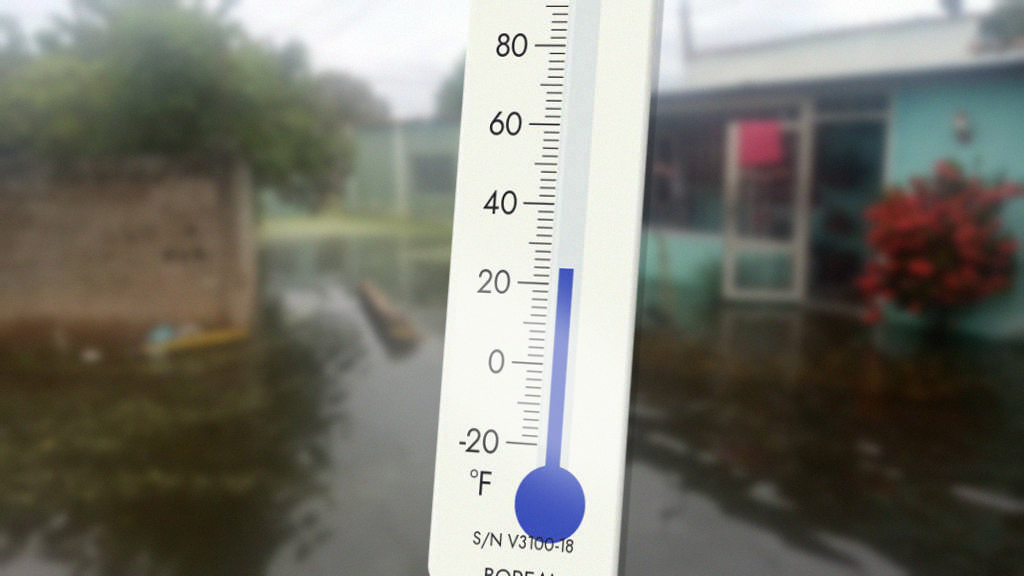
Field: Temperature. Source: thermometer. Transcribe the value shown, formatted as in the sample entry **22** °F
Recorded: **24** °F
